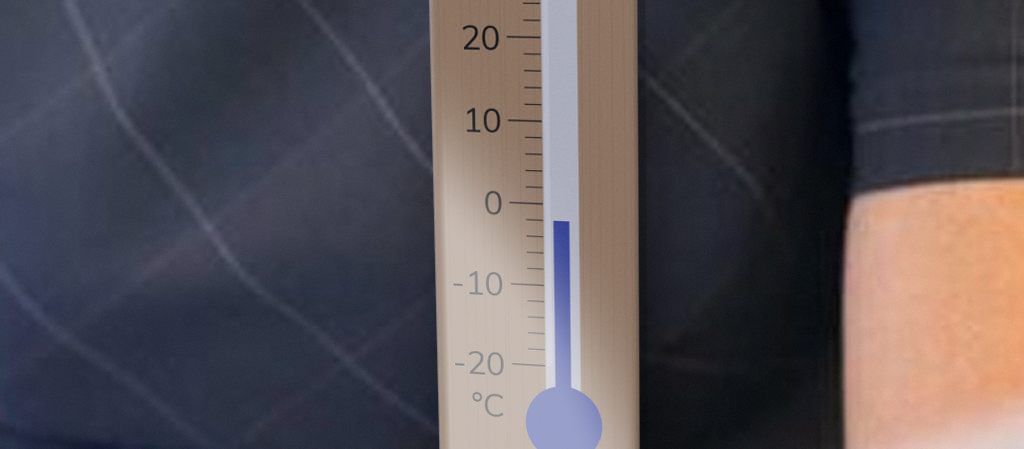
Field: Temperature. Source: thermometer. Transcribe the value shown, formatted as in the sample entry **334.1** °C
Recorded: **-2** °C
